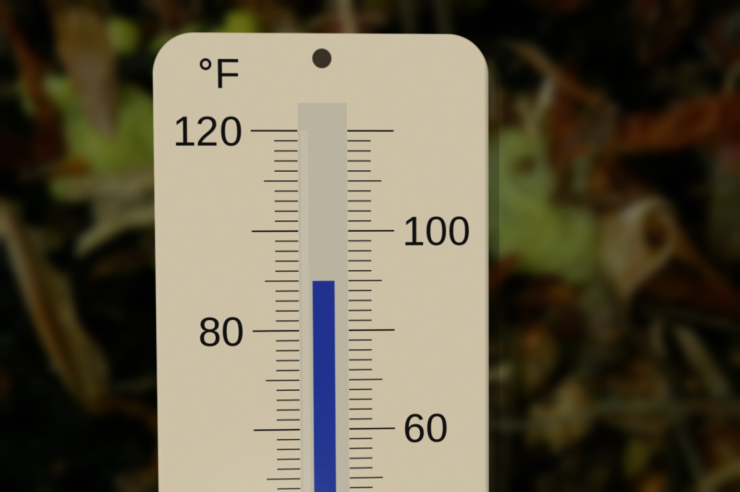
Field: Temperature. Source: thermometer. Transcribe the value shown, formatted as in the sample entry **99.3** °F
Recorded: **90** °F
